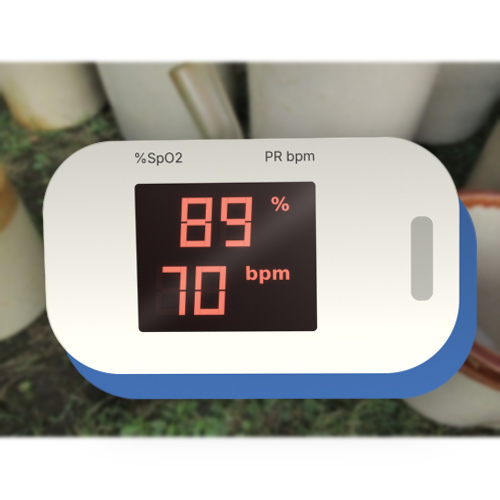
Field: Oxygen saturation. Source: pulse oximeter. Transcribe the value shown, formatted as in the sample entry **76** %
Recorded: **89** %
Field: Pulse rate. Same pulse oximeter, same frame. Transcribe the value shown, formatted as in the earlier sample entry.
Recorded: **70** bpm
